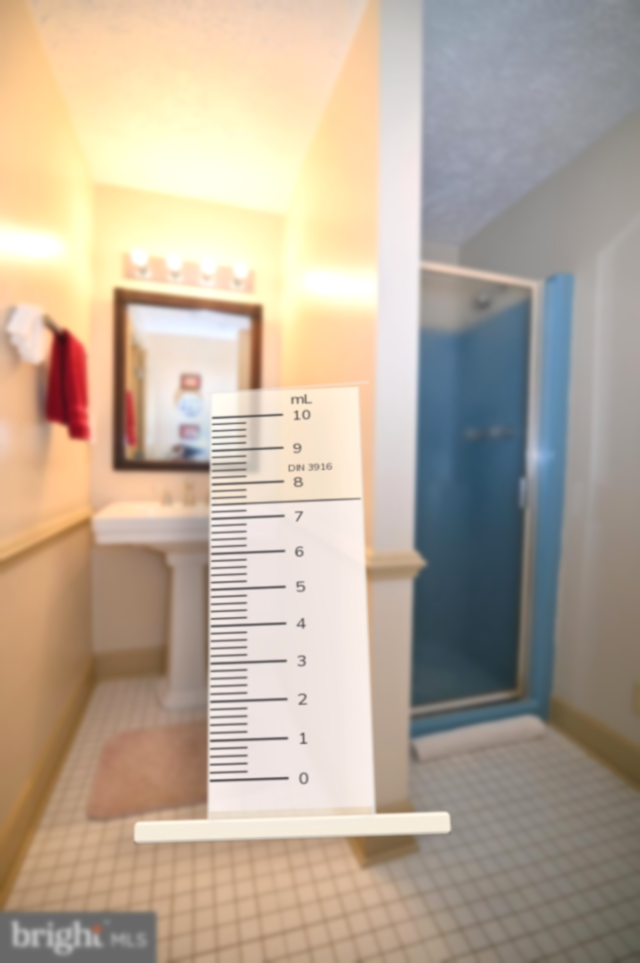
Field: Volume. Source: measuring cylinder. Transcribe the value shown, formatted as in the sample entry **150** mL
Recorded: **7.4** mL
